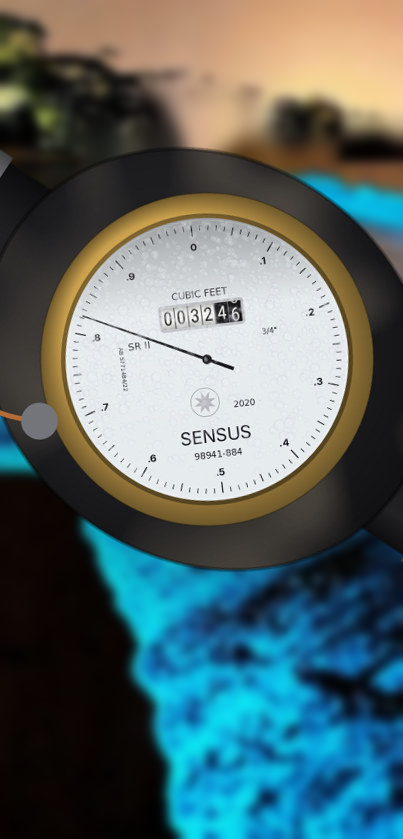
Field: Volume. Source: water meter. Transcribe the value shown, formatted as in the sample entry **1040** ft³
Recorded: **3245.82** ft³
